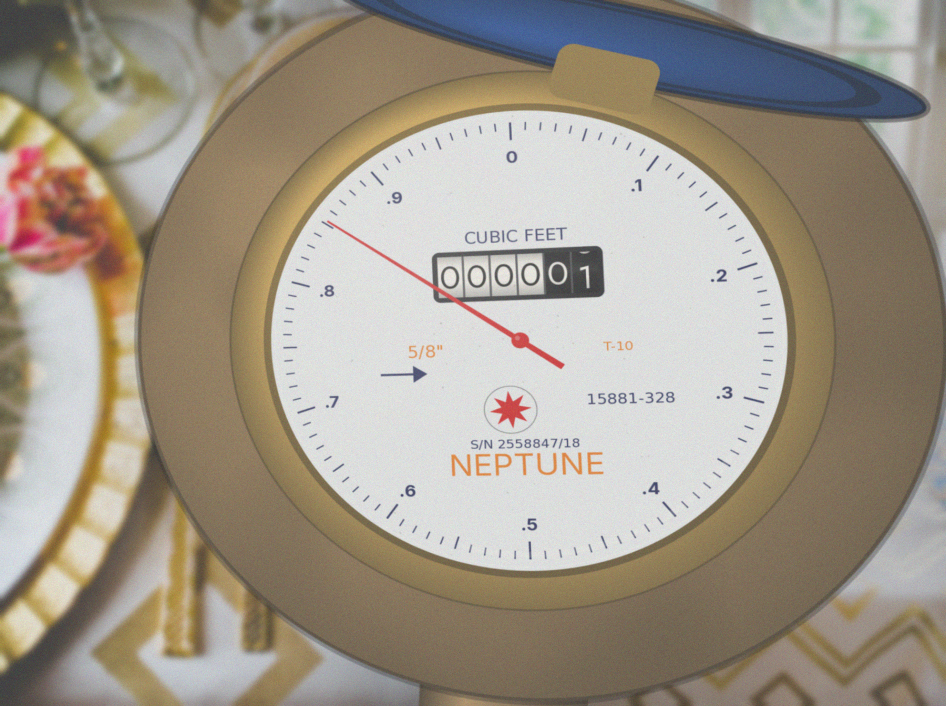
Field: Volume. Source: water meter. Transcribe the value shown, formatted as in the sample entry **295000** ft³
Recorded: **0.85** ft³
